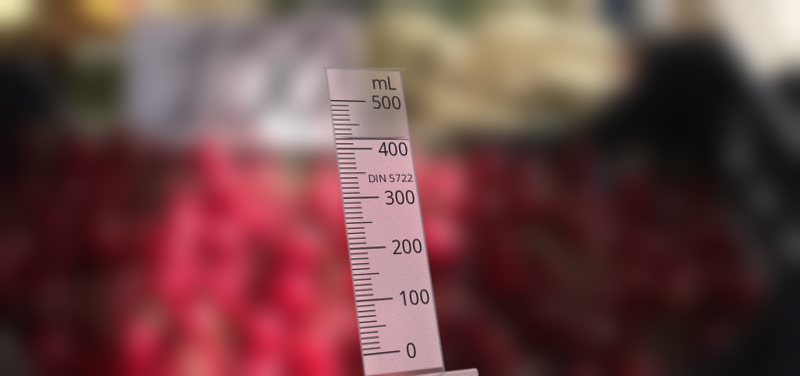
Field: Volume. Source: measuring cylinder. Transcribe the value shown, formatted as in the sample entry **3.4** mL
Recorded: **420** mL
